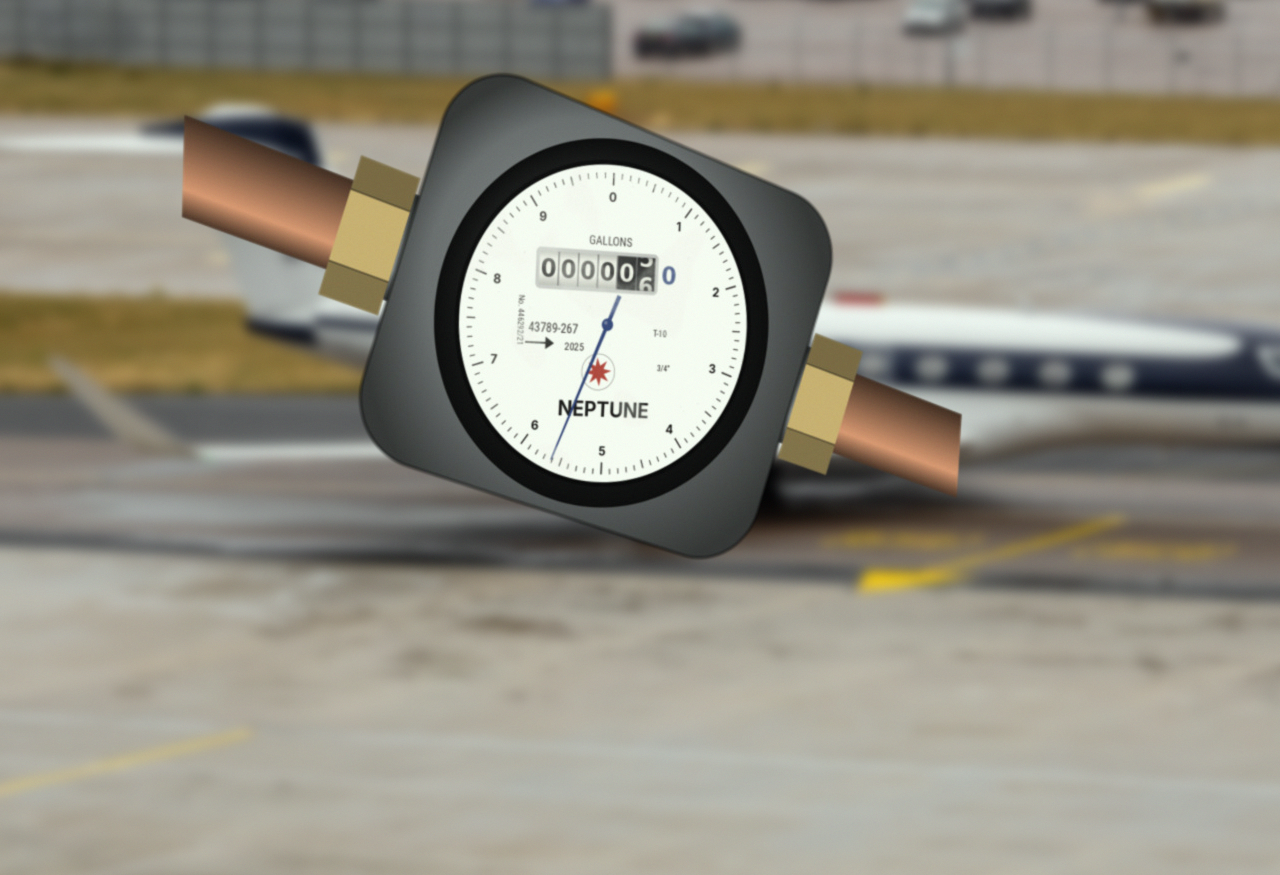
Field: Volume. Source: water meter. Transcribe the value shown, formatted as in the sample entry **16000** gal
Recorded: **55.6** gal
